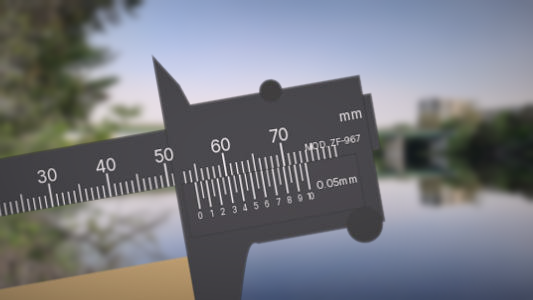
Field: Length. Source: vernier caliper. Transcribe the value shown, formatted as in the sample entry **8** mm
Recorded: **54.6** mm
